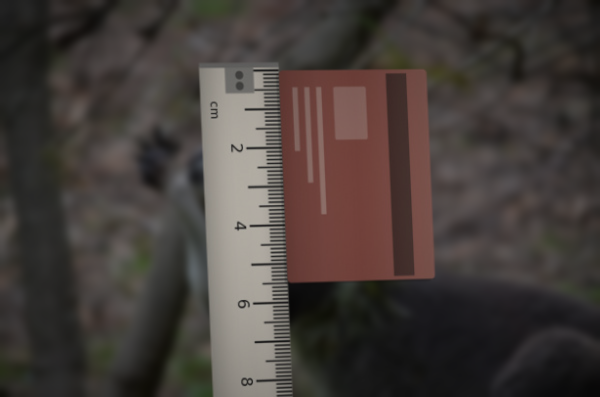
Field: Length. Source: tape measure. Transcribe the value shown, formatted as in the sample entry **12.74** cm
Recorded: **5.5** cm
